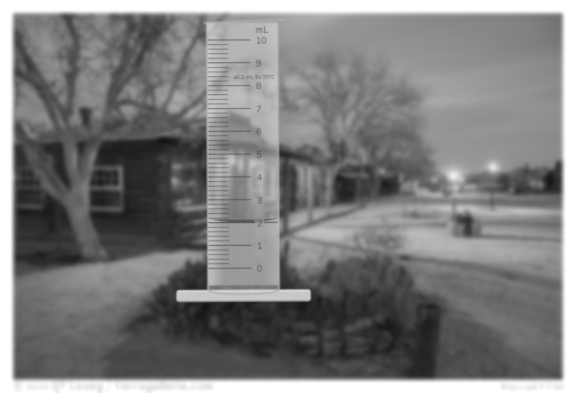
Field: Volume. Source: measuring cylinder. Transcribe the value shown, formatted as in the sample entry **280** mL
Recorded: **2** mL
